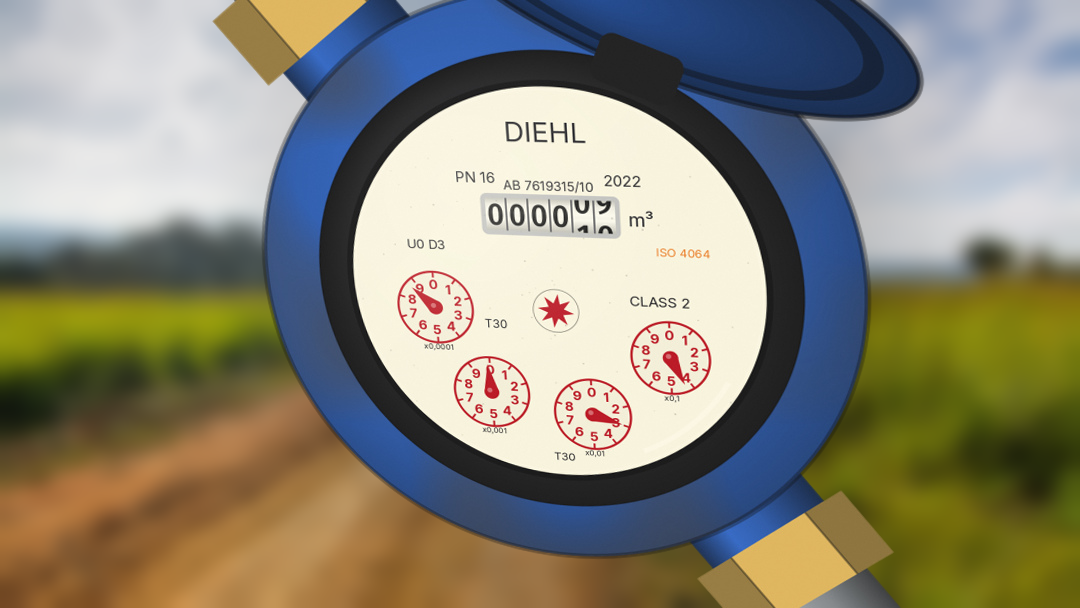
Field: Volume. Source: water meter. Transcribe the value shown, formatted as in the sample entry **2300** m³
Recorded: **9.4298** m³
